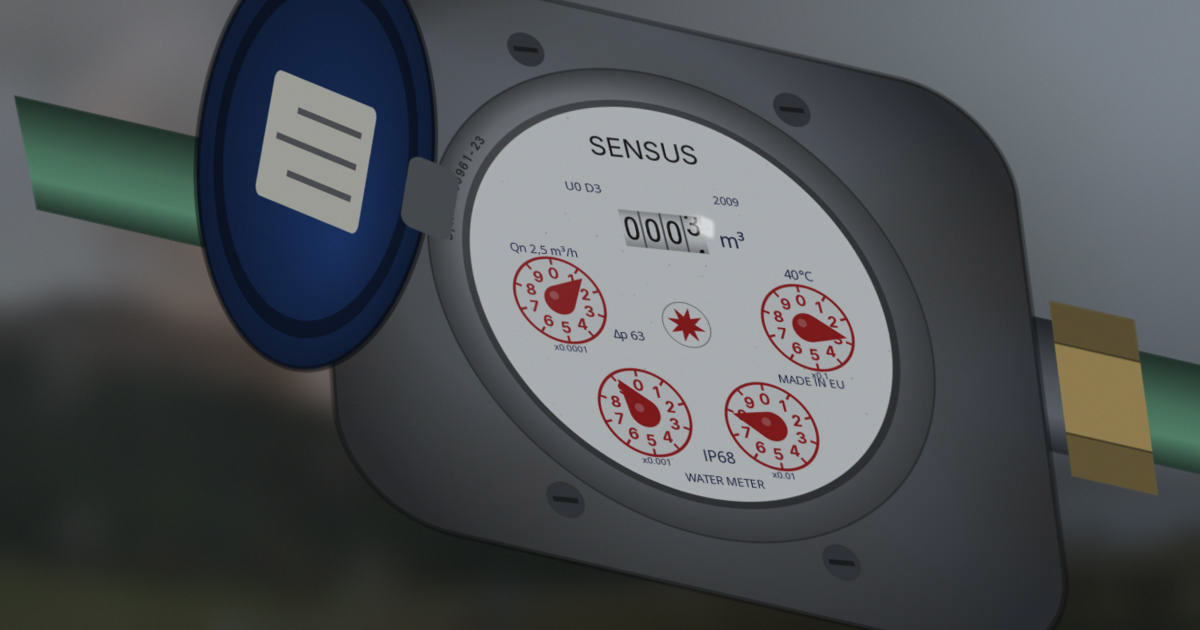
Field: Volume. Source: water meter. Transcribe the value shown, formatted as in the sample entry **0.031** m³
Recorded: **3.2791** m³
